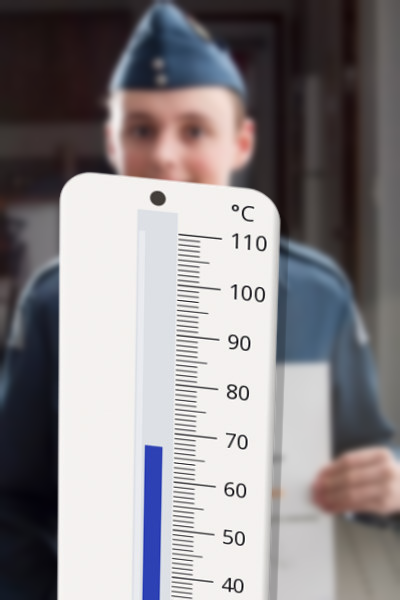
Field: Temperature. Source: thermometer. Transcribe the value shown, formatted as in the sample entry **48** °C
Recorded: **67** °C
